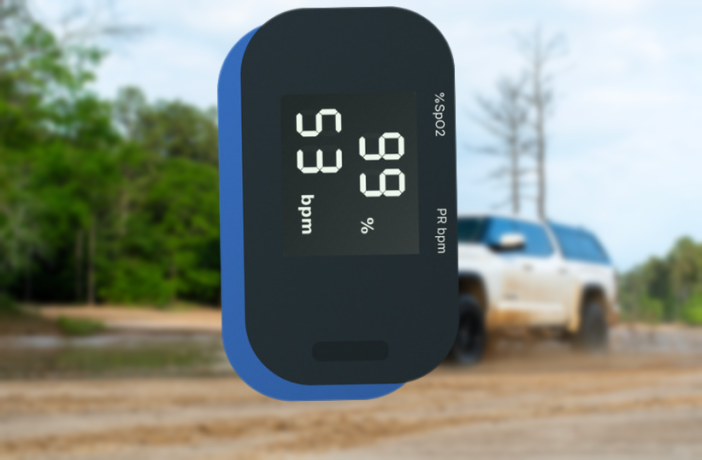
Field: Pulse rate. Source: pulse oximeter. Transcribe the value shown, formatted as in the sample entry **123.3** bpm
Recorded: **53** bpm
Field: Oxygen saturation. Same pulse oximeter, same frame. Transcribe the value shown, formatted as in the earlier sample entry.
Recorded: **99** %
